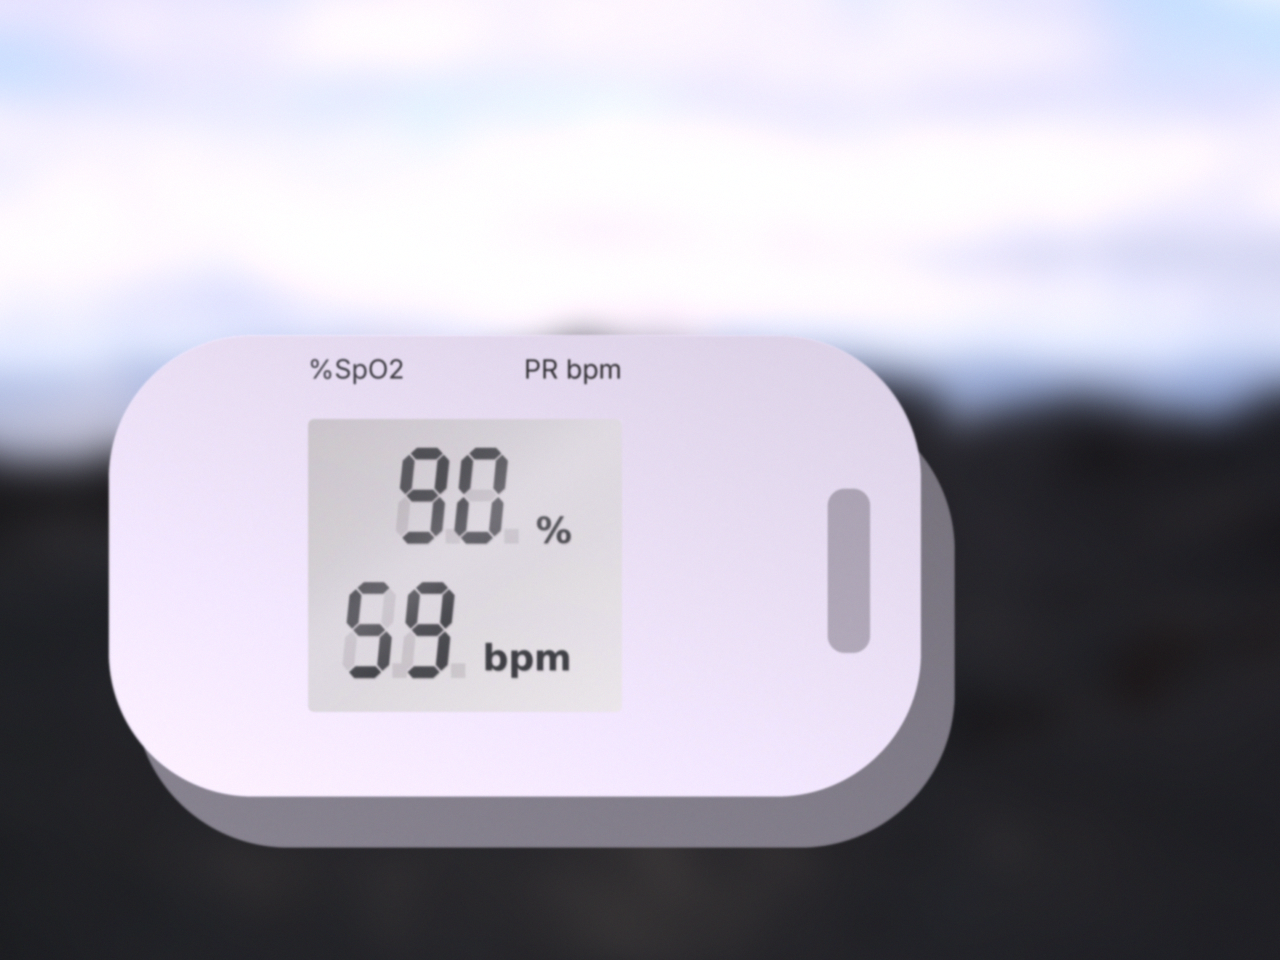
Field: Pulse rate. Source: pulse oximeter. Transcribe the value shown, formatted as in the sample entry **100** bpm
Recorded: **59** bpm
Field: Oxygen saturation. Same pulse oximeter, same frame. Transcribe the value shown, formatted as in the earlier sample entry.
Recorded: **90** %
